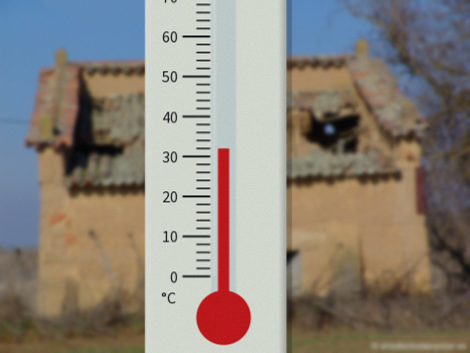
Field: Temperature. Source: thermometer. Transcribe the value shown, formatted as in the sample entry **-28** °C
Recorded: **32** °C
